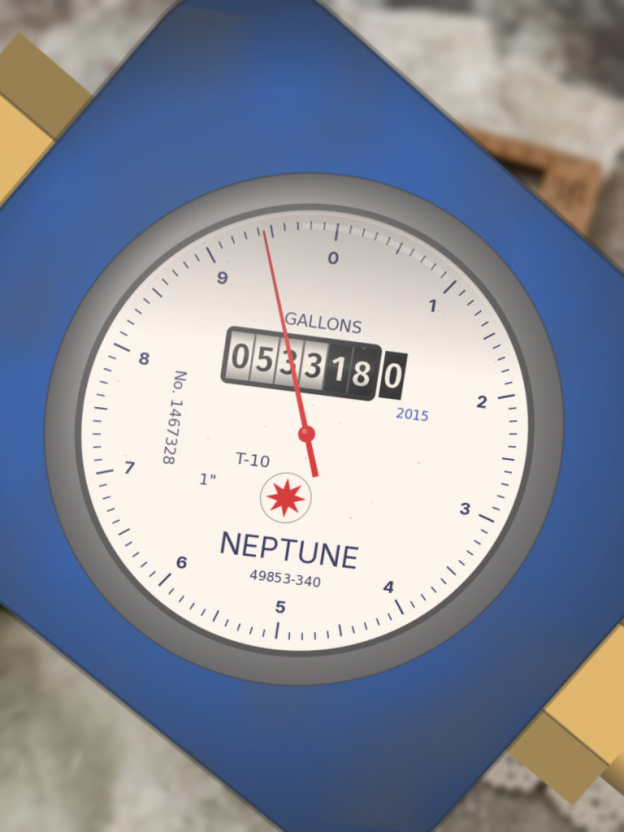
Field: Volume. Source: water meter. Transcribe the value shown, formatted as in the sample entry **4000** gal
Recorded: **533179.4** gal
